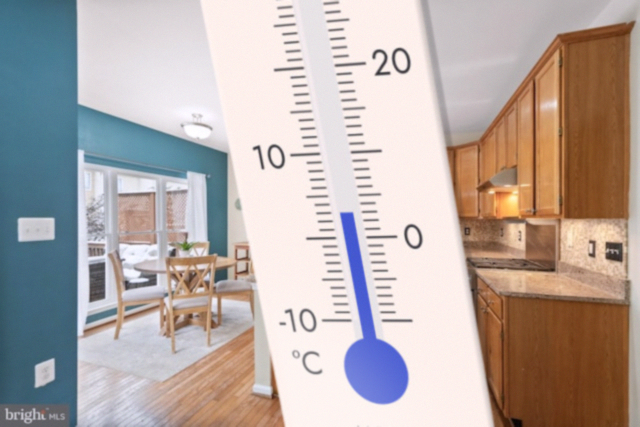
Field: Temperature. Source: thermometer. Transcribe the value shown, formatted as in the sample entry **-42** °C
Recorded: **3** °C
